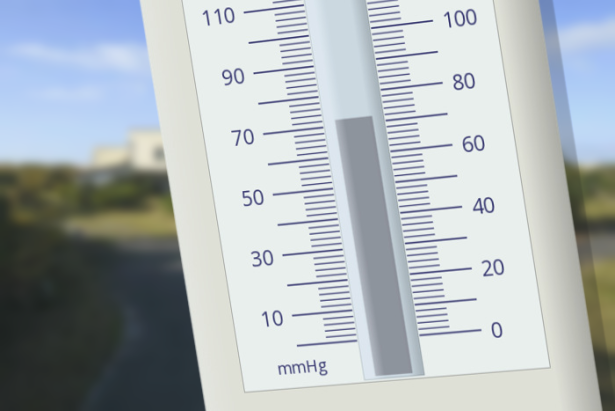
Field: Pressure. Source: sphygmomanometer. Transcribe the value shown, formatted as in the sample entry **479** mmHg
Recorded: **72** mmHg
